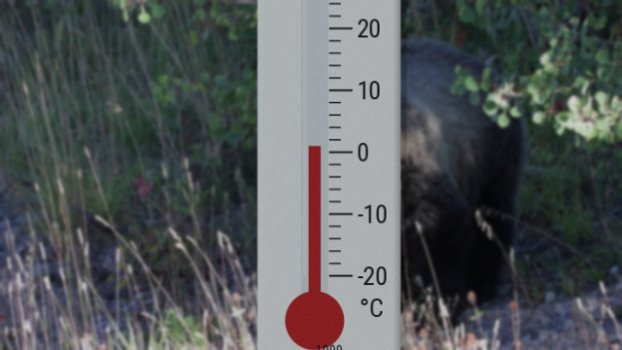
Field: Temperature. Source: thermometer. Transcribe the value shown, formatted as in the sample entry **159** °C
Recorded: **1** °C
